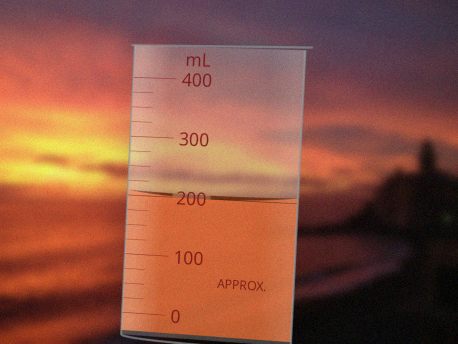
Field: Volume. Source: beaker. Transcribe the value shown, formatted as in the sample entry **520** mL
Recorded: **200** mL
